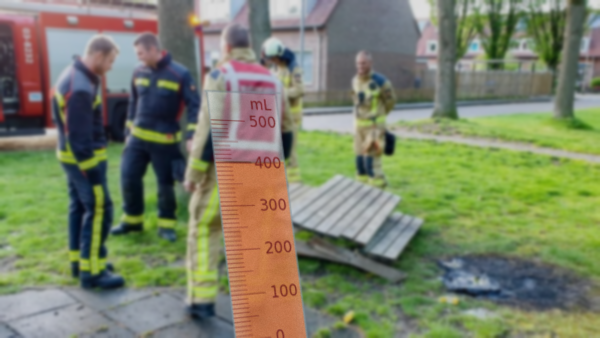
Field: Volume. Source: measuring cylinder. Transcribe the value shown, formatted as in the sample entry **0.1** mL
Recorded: **400** mL
